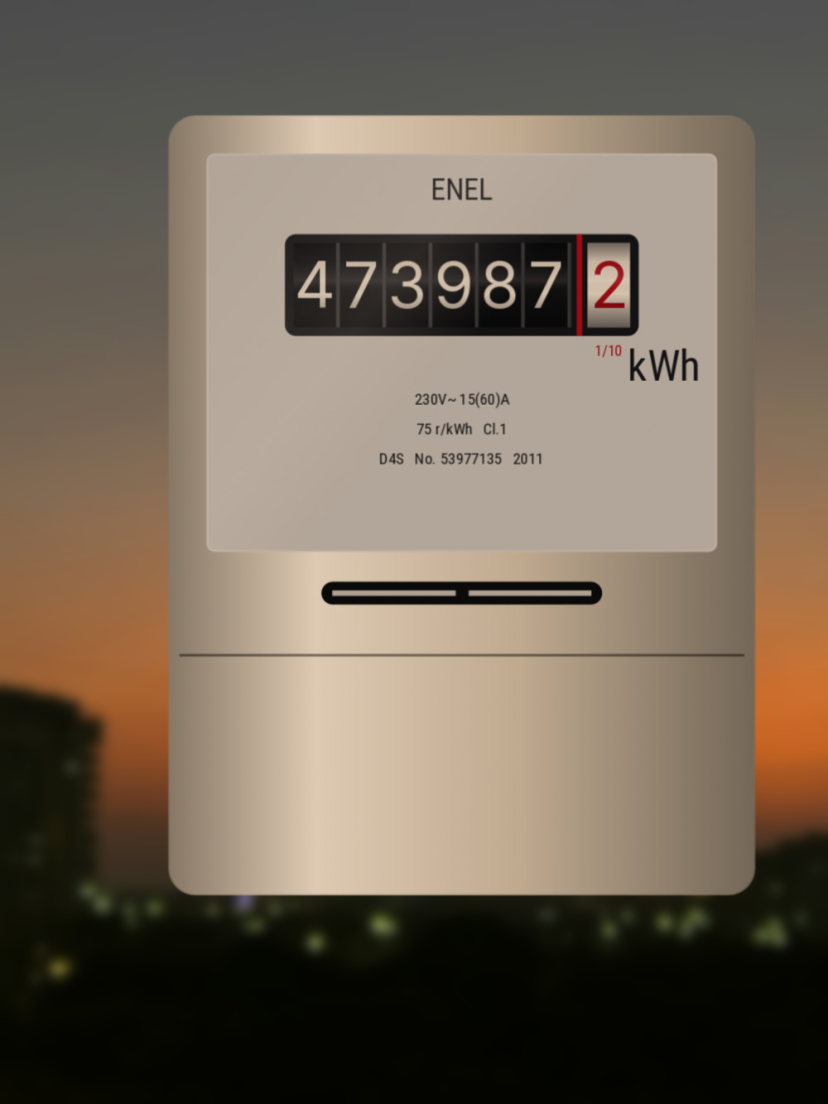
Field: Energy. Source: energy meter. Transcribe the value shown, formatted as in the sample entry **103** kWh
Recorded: **473987.2** kWh
